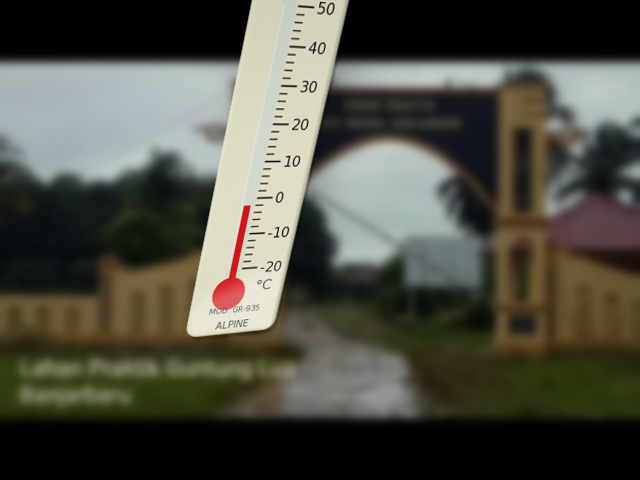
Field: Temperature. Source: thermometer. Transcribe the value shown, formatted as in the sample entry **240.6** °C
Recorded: **-2** °C
